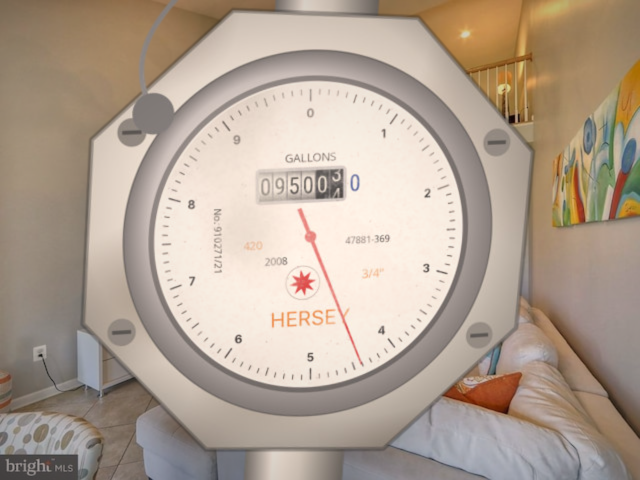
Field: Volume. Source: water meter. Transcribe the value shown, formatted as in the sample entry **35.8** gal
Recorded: **950034.4** gal
